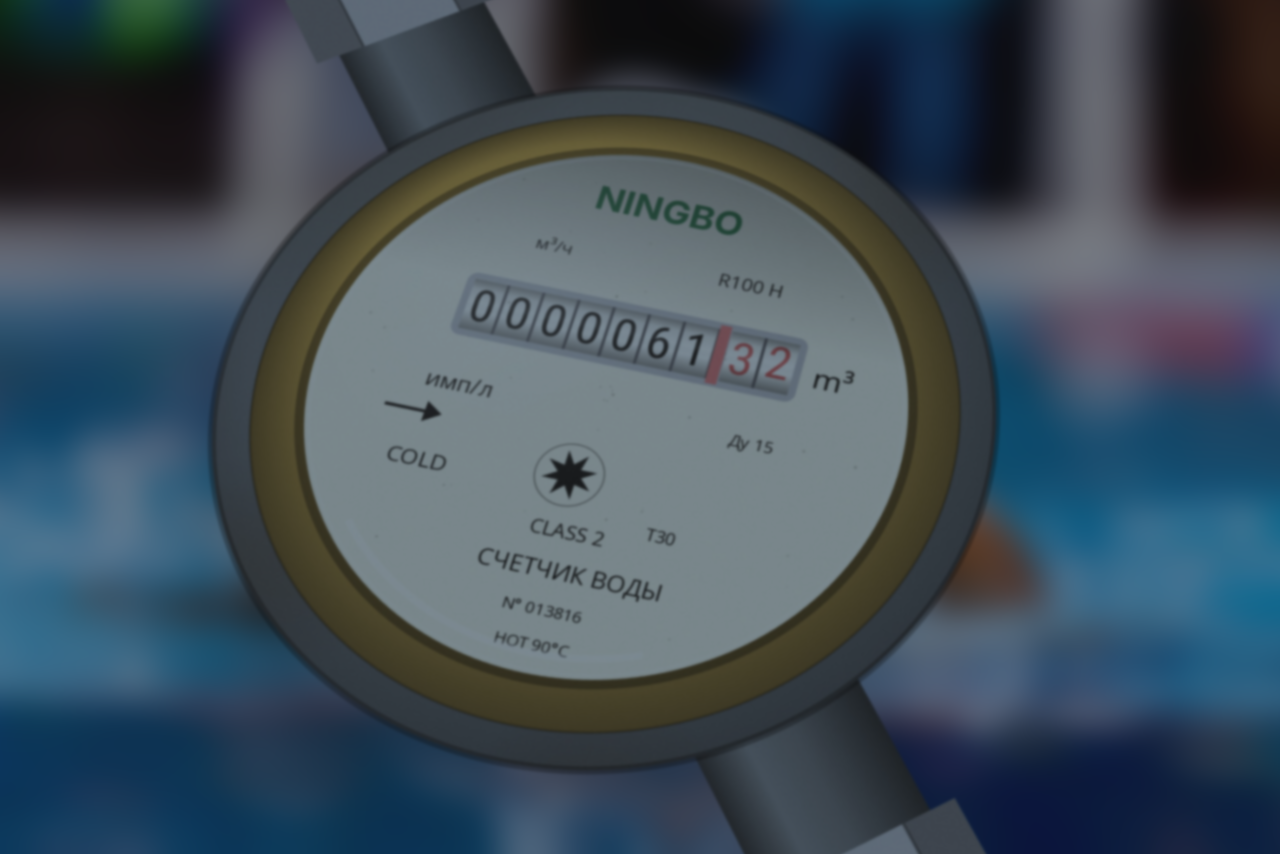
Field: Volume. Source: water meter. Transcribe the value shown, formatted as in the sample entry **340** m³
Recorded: **61.32** m³
